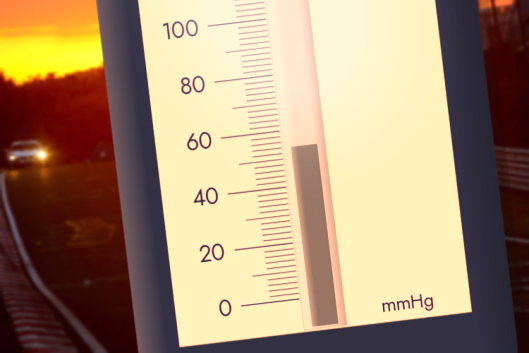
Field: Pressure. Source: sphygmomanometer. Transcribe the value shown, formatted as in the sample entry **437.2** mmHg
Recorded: **54** mmHg
